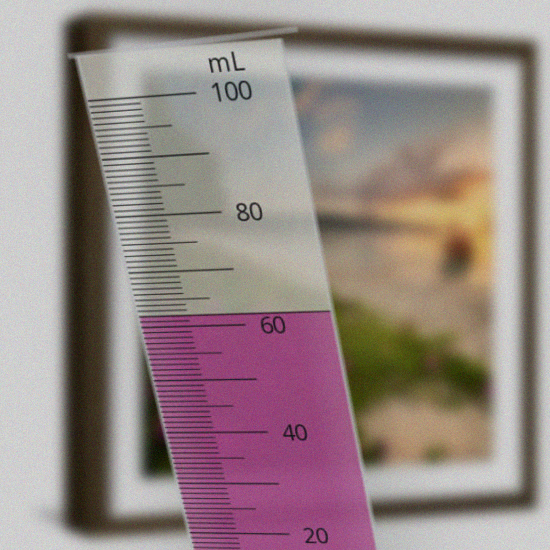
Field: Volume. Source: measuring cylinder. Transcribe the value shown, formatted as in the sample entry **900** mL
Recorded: **62** mL
